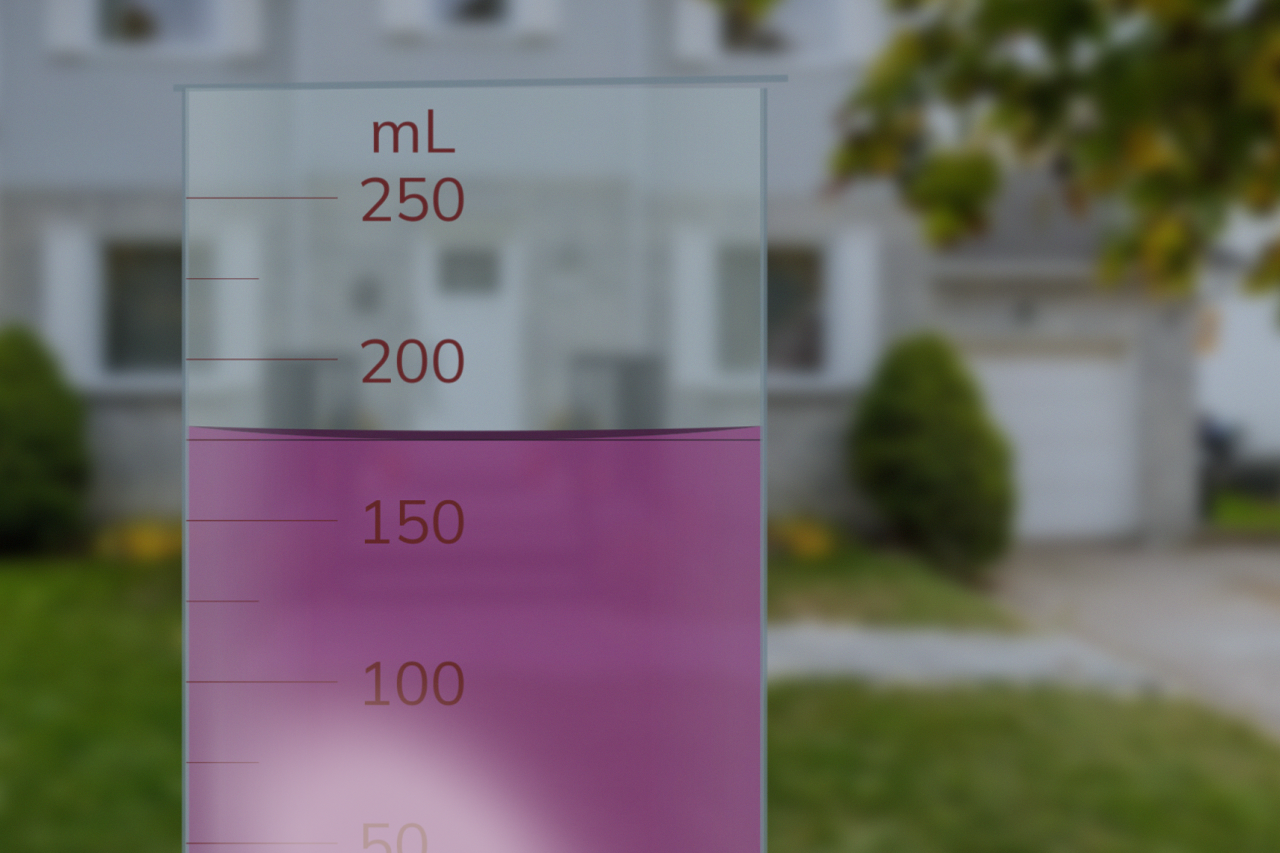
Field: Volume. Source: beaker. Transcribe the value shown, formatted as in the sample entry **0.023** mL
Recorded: **175** mL
